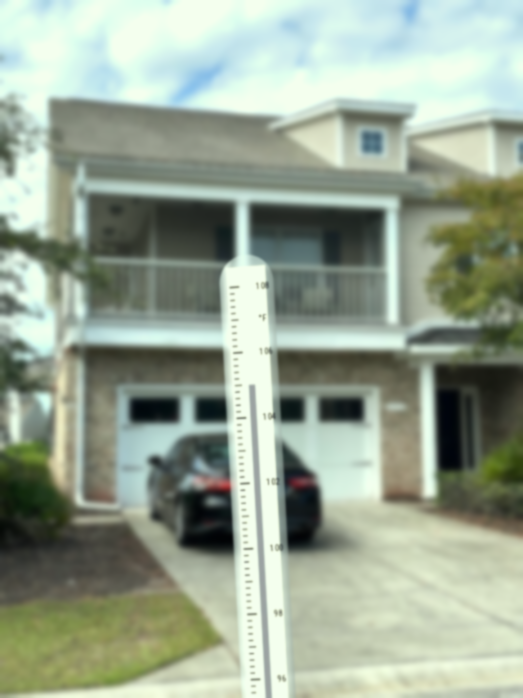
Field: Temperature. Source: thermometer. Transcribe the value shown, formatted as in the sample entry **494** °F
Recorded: **105** °F
